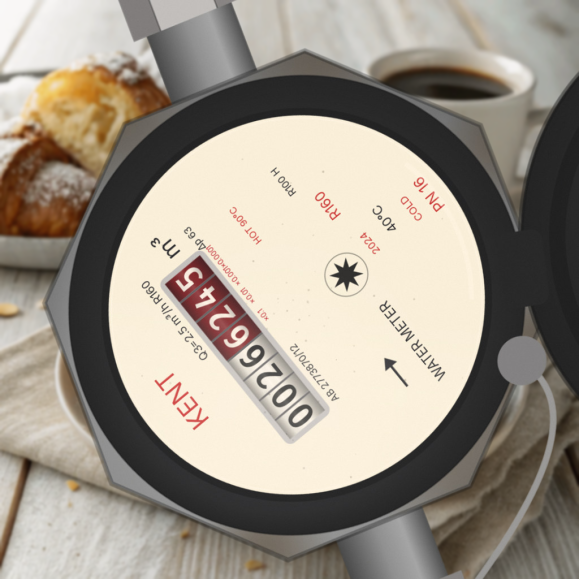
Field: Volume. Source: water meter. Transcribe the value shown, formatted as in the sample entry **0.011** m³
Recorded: **26.6245** m³
